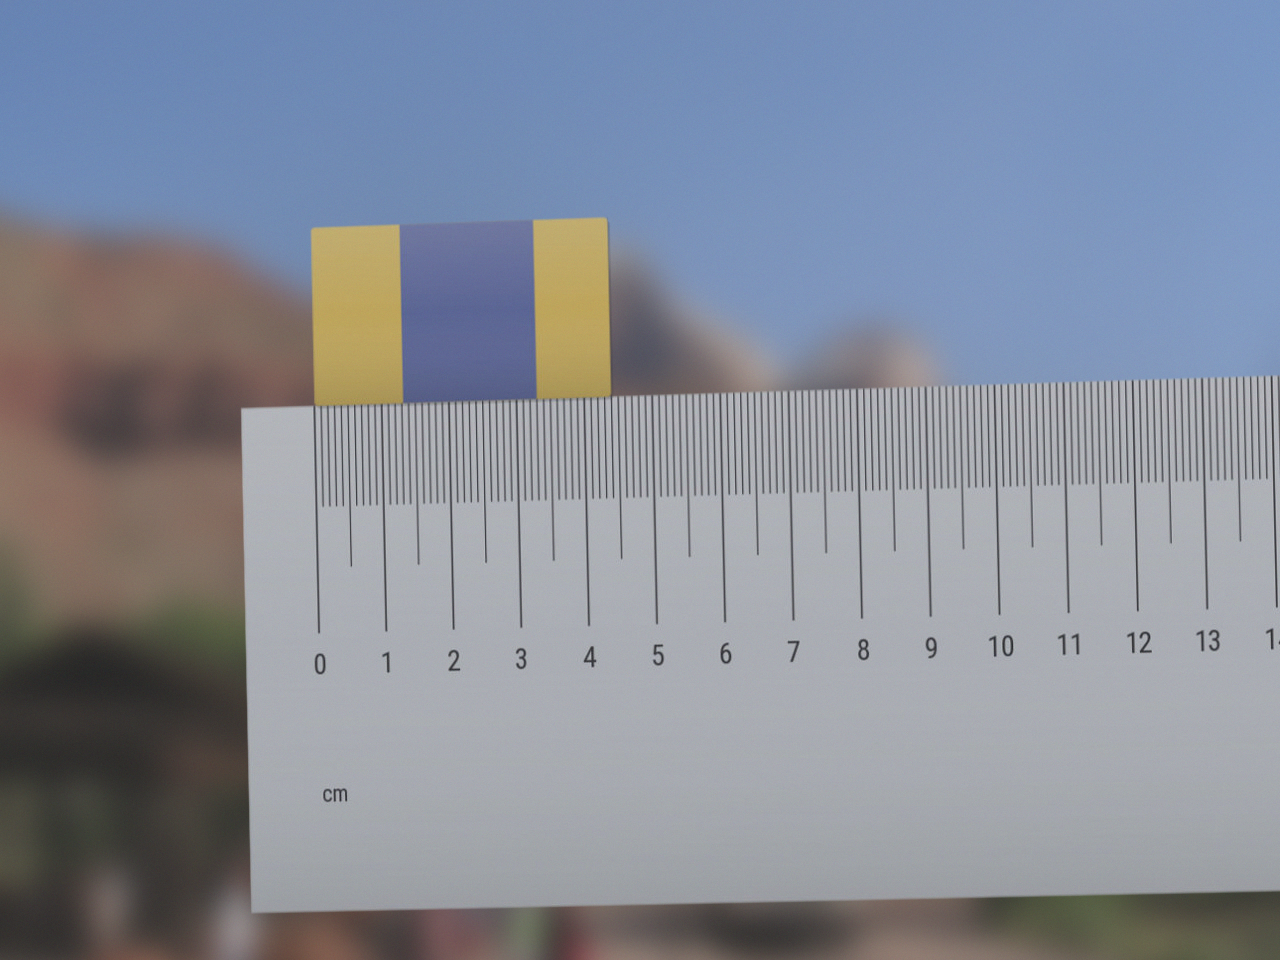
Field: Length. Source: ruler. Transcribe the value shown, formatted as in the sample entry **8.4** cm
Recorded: **4.4** cm
